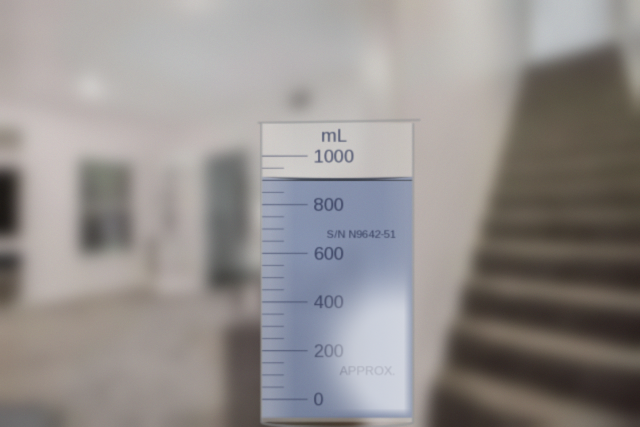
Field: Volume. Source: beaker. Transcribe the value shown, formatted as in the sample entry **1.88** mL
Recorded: **900** mL
